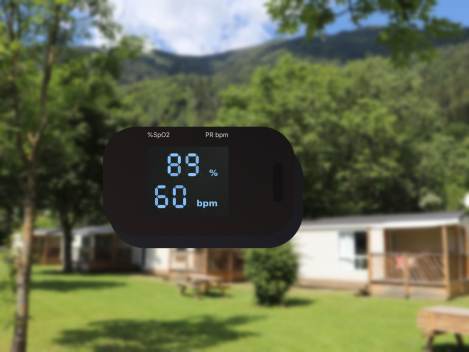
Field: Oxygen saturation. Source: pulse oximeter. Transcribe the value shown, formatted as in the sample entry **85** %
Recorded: **89** %
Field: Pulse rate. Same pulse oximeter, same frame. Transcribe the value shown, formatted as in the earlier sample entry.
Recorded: **60** bpm
